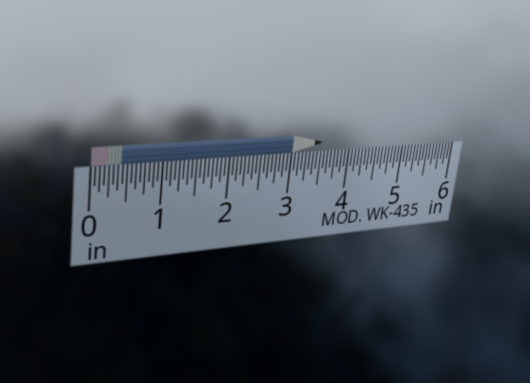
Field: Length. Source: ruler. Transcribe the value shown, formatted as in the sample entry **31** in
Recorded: **3.5** in
